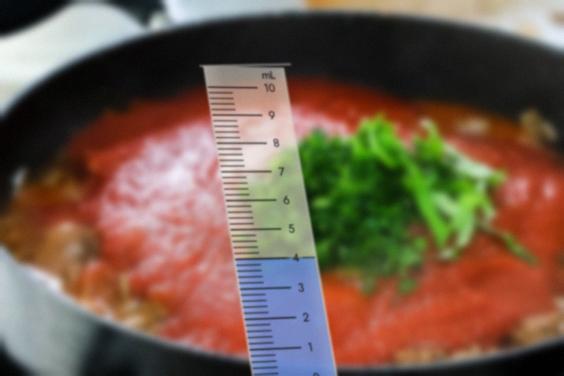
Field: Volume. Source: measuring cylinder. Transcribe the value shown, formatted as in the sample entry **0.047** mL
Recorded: **4** mL
